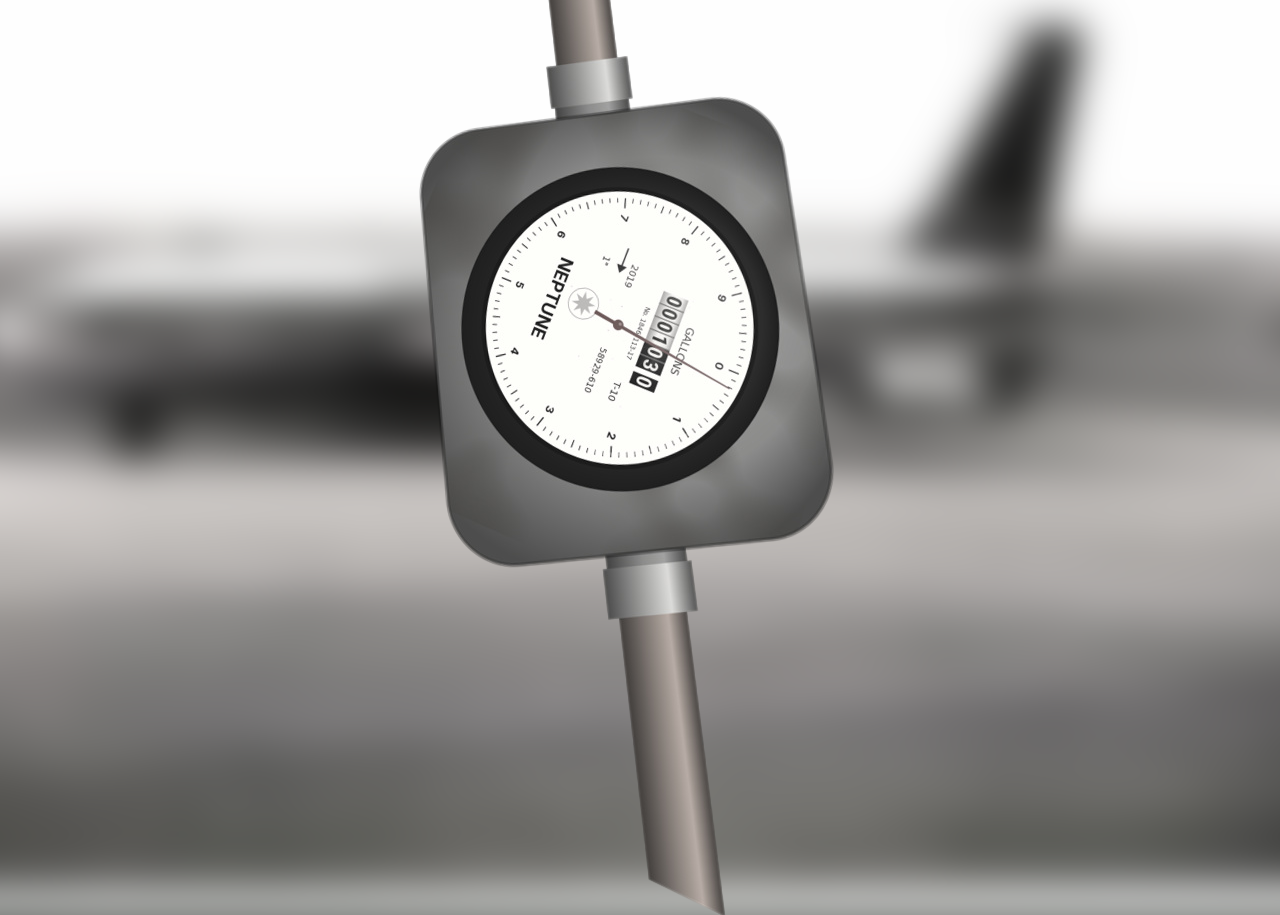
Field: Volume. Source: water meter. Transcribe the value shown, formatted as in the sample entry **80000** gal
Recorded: **1030.2** gal
